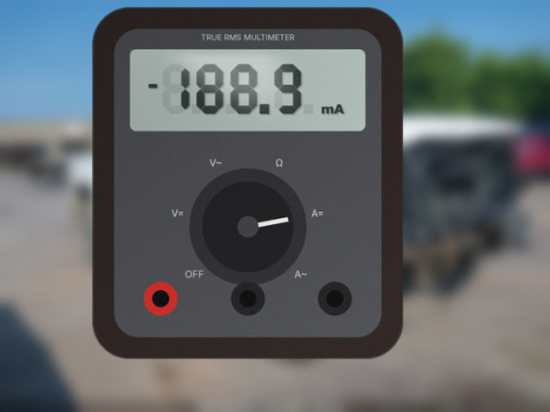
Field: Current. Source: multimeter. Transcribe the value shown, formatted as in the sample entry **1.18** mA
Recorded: **-188.9** mA
